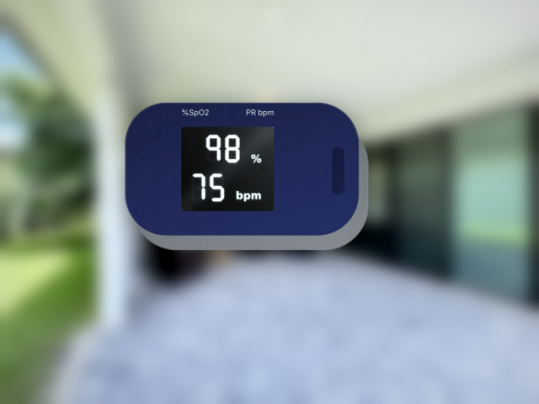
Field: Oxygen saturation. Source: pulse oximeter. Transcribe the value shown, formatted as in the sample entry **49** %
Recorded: **98** %
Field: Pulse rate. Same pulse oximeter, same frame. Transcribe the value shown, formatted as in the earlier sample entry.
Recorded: **75** bpm
